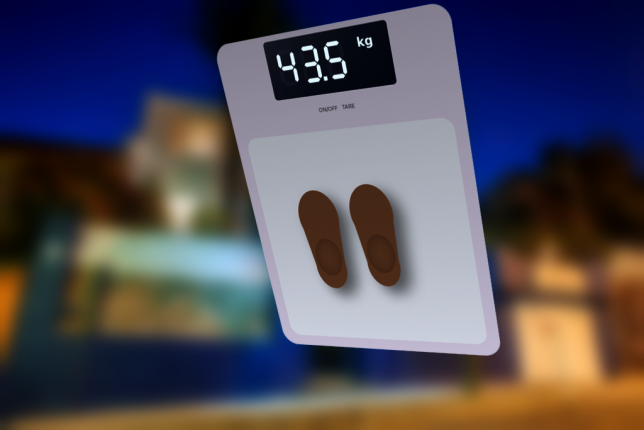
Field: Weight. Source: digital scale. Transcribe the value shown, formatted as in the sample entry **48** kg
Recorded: **43.5** kg
